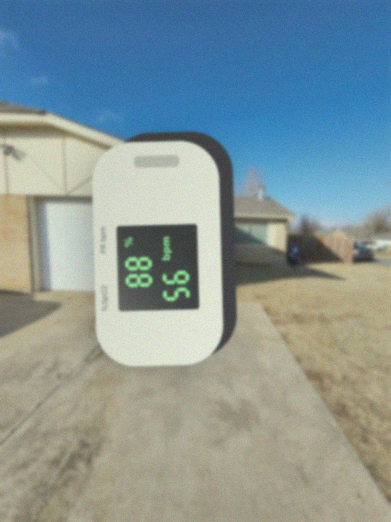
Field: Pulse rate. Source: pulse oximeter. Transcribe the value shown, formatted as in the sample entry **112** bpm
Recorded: **56** bpm
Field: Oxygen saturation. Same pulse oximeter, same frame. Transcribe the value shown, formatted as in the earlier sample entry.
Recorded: **88** %
